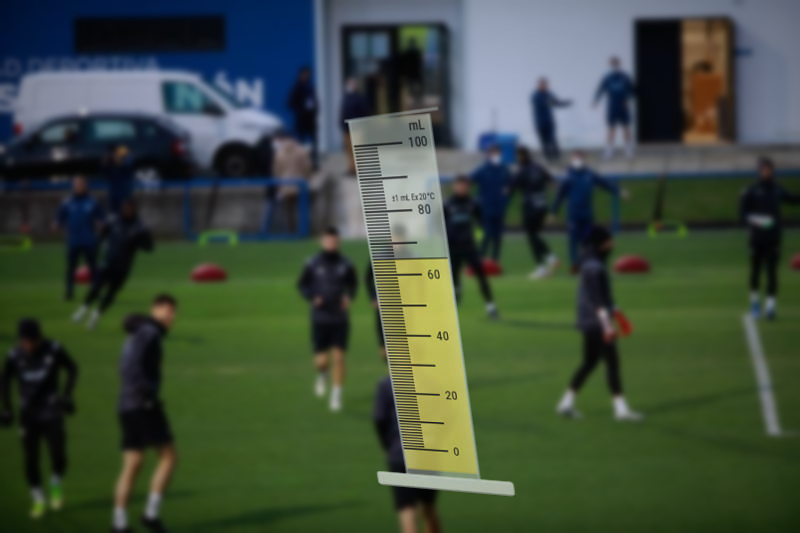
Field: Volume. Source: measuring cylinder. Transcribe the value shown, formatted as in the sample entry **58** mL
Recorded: **65** mL
